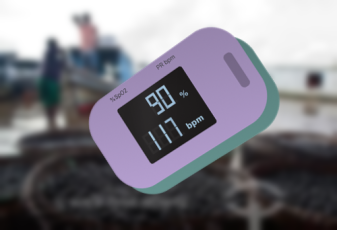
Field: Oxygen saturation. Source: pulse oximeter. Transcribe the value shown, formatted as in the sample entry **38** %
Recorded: **90** %
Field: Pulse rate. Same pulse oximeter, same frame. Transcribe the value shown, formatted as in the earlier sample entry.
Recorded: **117** bpm
